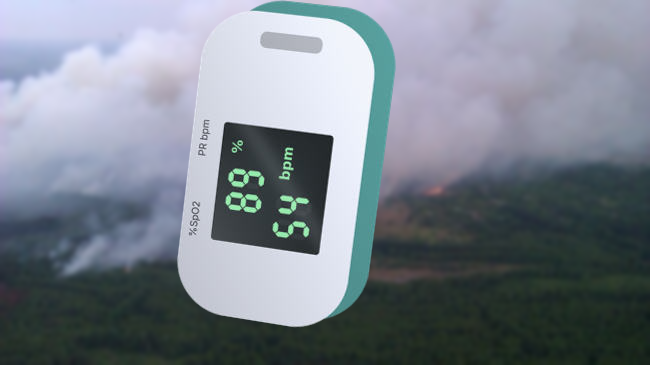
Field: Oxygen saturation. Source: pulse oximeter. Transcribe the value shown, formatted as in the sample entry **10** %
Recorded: **89** %
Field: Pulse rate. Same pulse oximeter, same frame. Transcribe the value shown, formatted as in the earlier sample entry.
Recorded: **54** bpm
